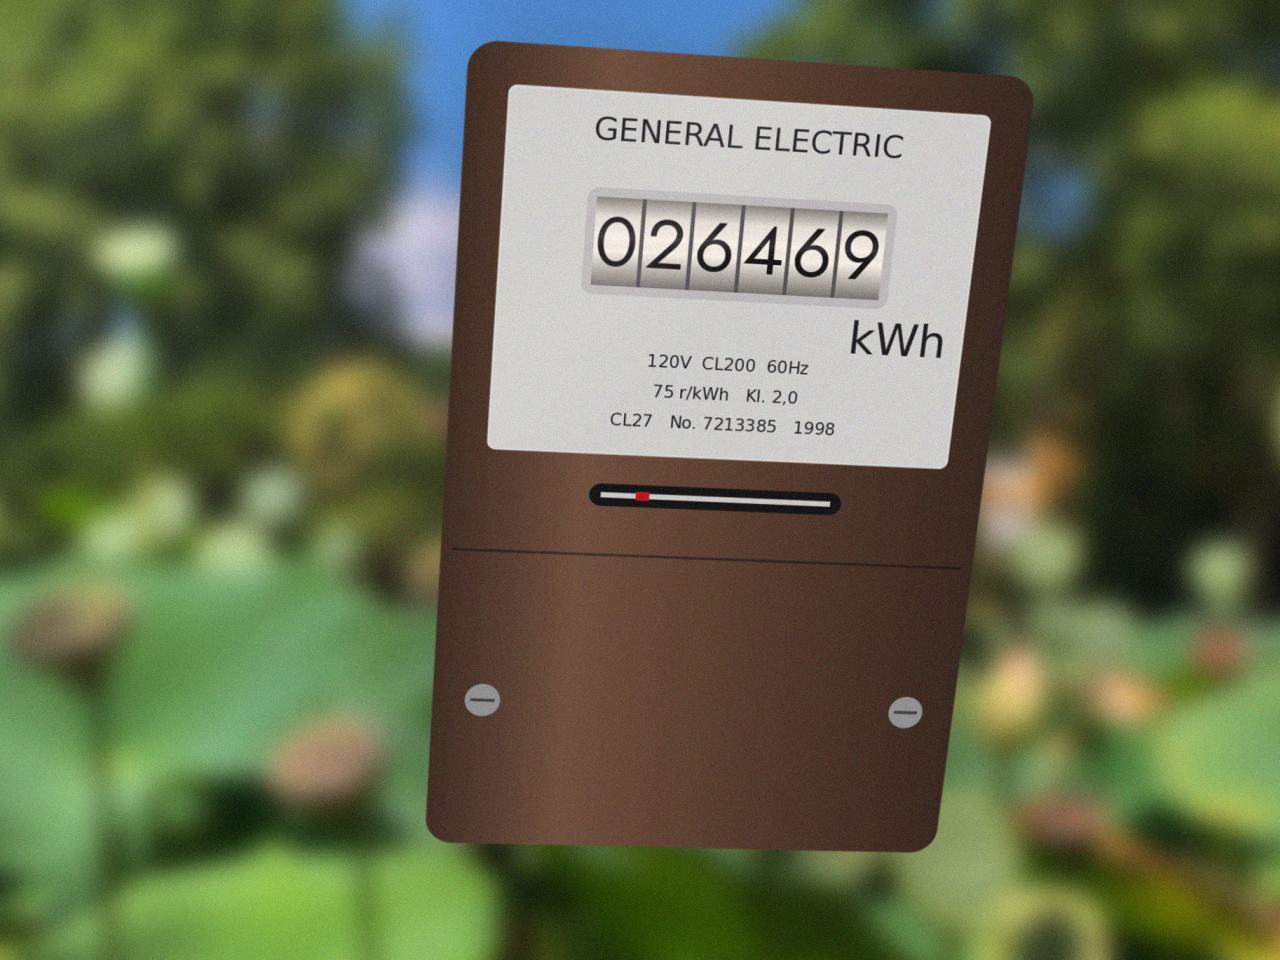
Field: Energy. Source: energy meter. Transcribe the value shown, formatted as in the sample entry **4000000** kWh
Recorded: **26469** kWh
